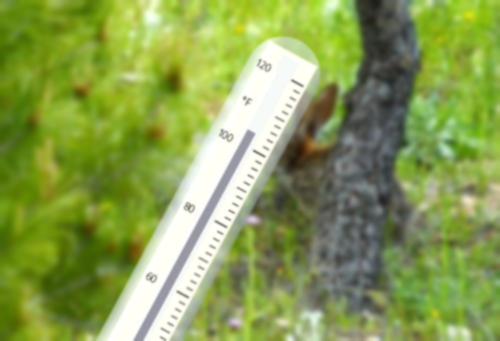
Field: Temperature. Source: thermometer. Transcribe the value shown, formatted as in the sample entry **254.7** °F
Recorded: **104** °F
